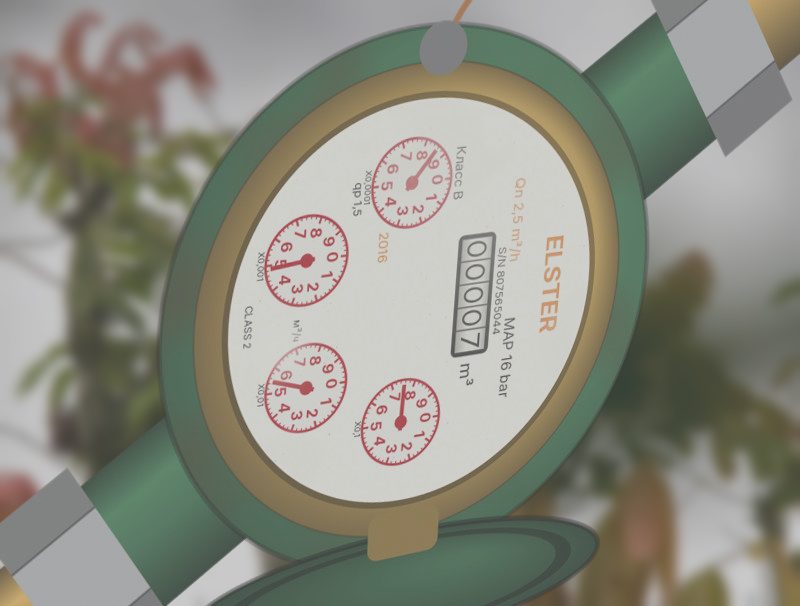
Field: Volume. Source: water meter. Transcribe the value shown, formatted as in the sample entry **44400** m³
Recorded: **7.7548** m³
